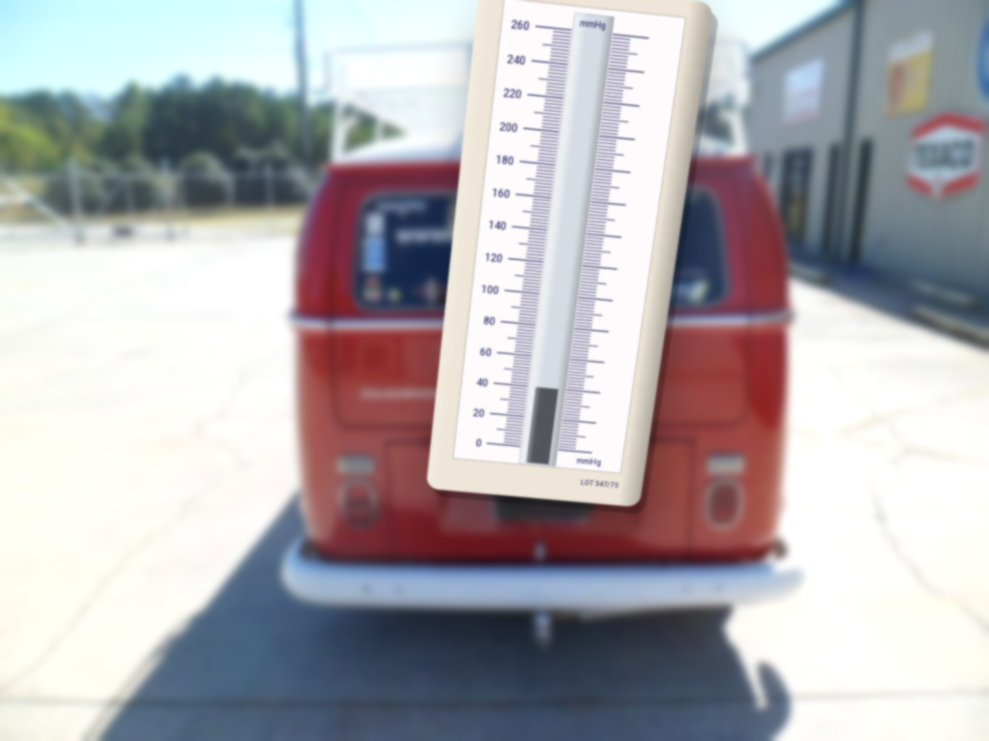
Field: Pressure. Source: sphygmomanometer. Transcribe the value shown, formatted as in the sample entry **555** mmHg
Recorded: **40** mmHg
